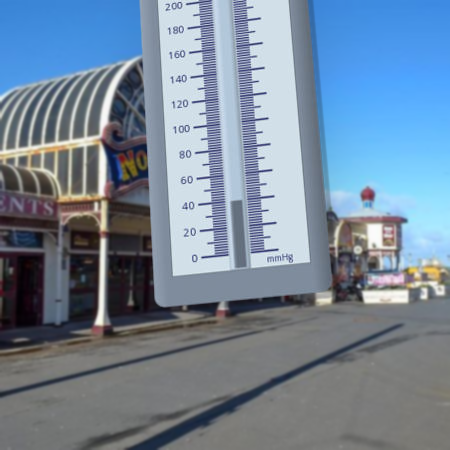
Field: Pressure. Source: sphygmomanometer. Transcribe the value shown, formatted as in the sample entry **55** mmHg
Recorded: **40** mmHg
